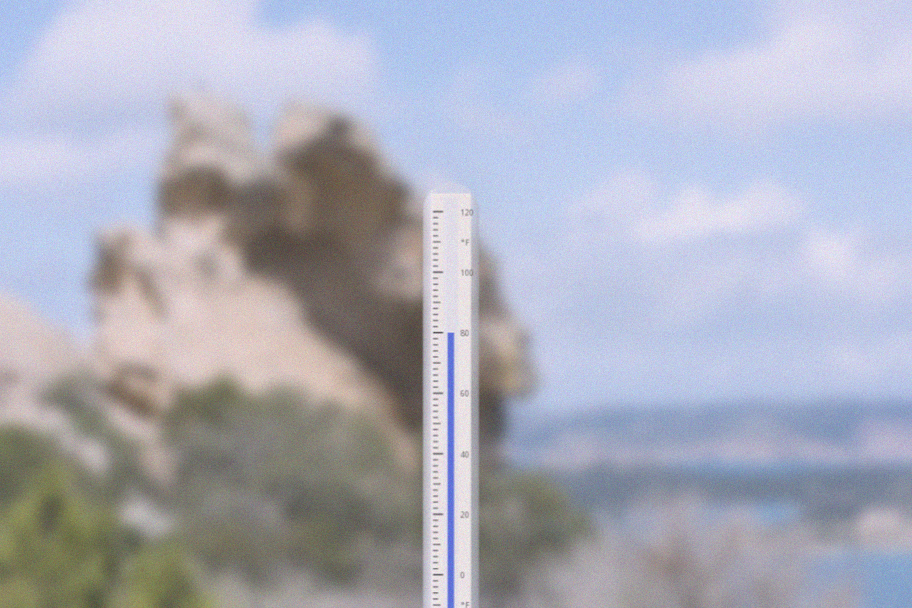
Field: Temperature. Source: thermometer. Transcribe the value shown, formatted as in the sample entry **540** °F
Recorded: **80** °F
